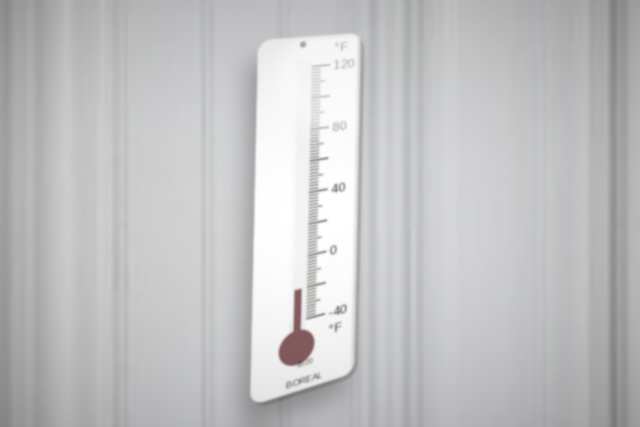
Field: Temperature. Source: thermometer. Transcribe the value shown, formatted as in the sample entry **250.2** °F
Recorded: **-20** °F
